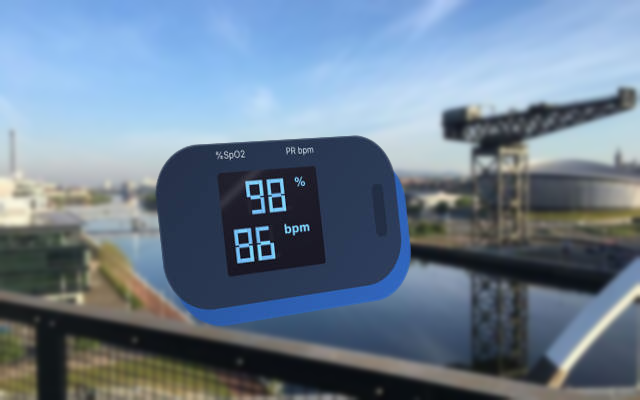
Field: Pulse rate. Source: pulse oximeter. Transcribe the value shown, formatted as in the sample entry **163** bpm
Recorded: **86** bpm
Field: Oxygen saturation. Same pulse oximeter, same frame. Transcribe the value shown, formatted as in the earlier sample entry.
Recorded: **98** %
